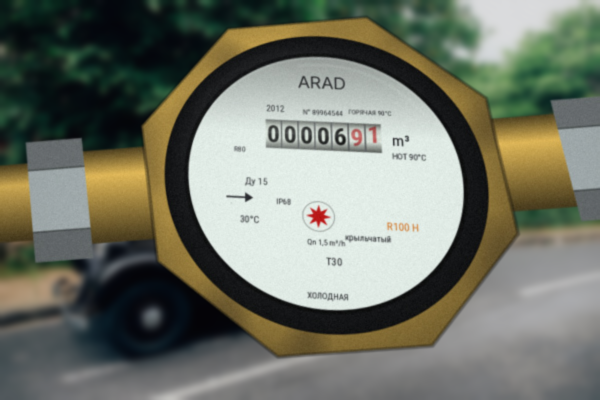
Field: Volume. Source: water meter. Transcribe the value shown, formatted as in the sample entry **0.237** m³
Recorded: **6.91** m³
